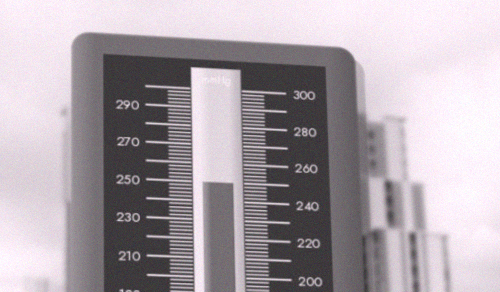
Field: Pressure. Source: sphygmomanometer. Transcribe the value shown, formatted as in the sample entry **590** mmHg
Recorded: **250** mmHg
